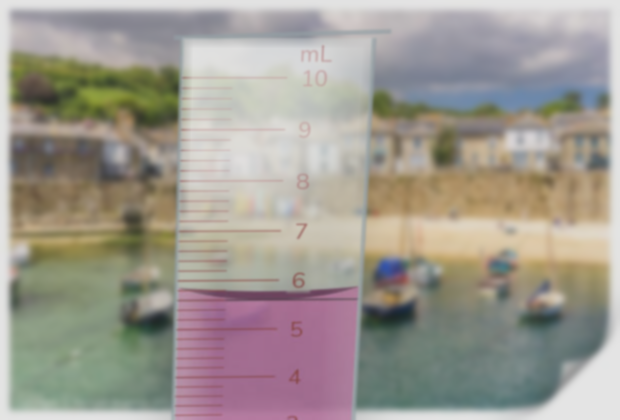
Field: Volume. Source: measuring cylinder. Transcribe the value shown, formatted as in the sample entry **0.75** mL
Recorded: **5.6** mL
